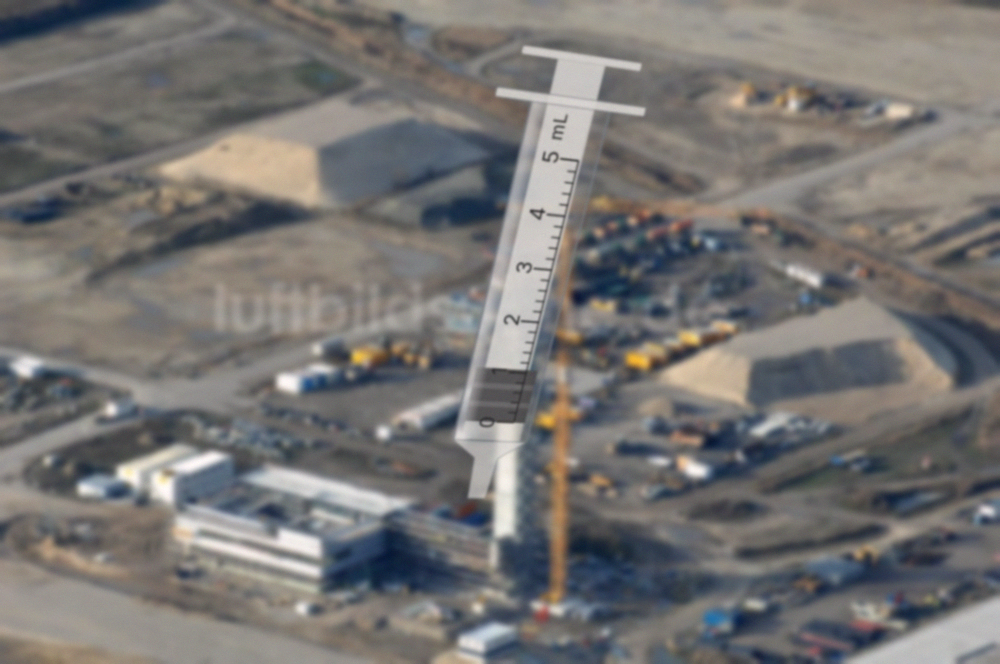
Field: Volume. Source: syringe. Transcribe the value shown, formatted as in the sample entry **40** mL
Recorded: **0** mL
